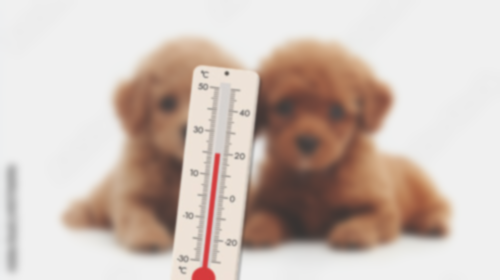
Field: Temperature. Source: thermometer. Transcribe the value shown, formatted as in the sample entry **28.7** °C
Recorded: **20** °C
